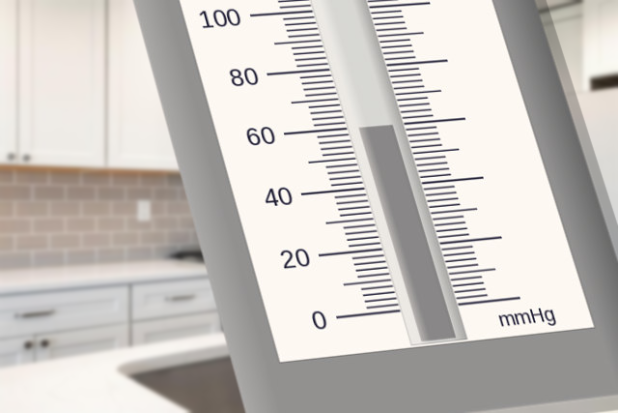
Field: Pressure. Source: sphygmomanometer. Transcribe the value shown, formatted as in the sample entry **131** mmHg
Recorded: **60** mmHg
